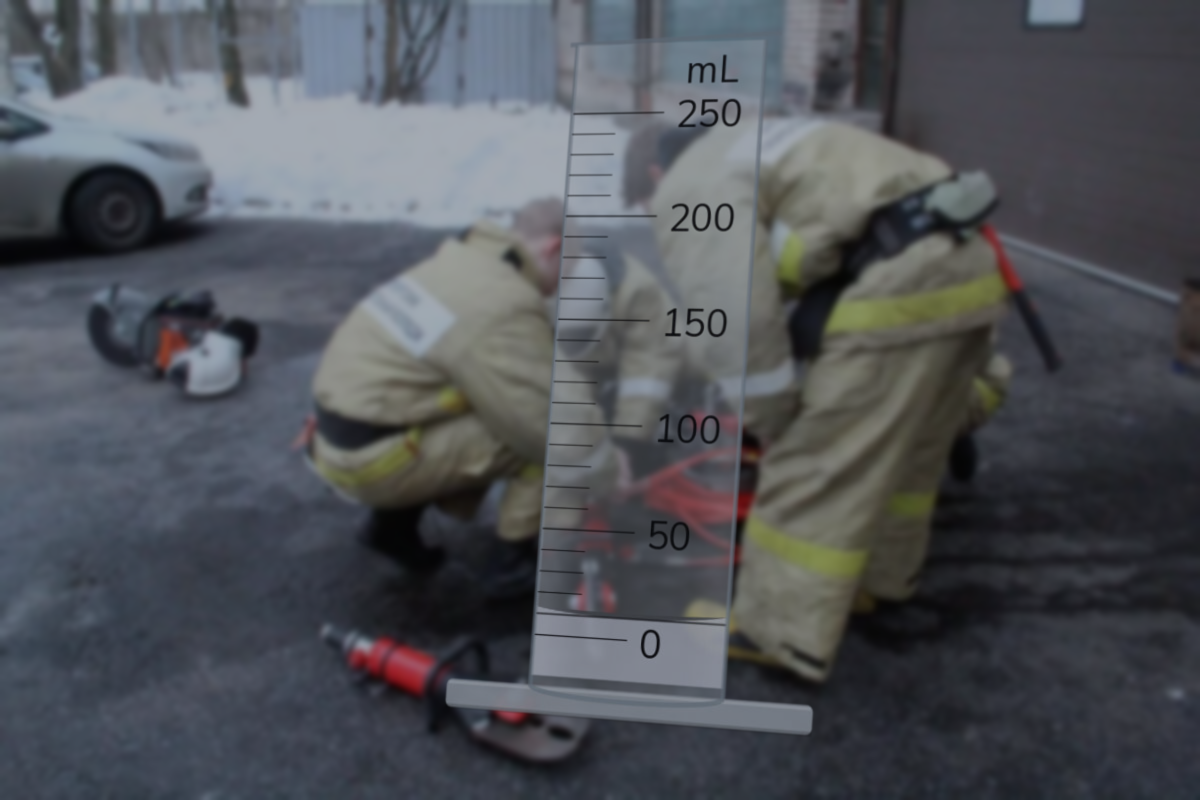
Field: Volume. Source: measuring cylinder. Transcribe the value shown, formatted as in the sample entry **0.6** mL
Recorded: **10** mL
